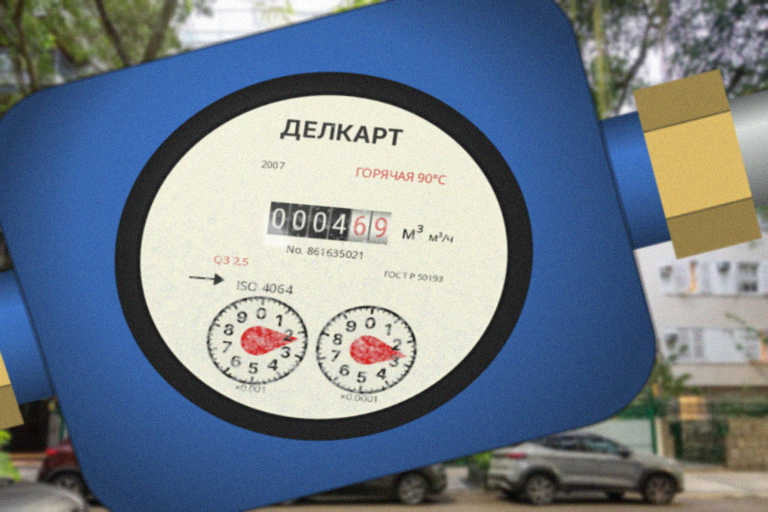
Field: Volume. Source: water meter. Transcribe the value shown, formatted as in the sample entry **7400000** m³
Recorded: **4.6922** m³
